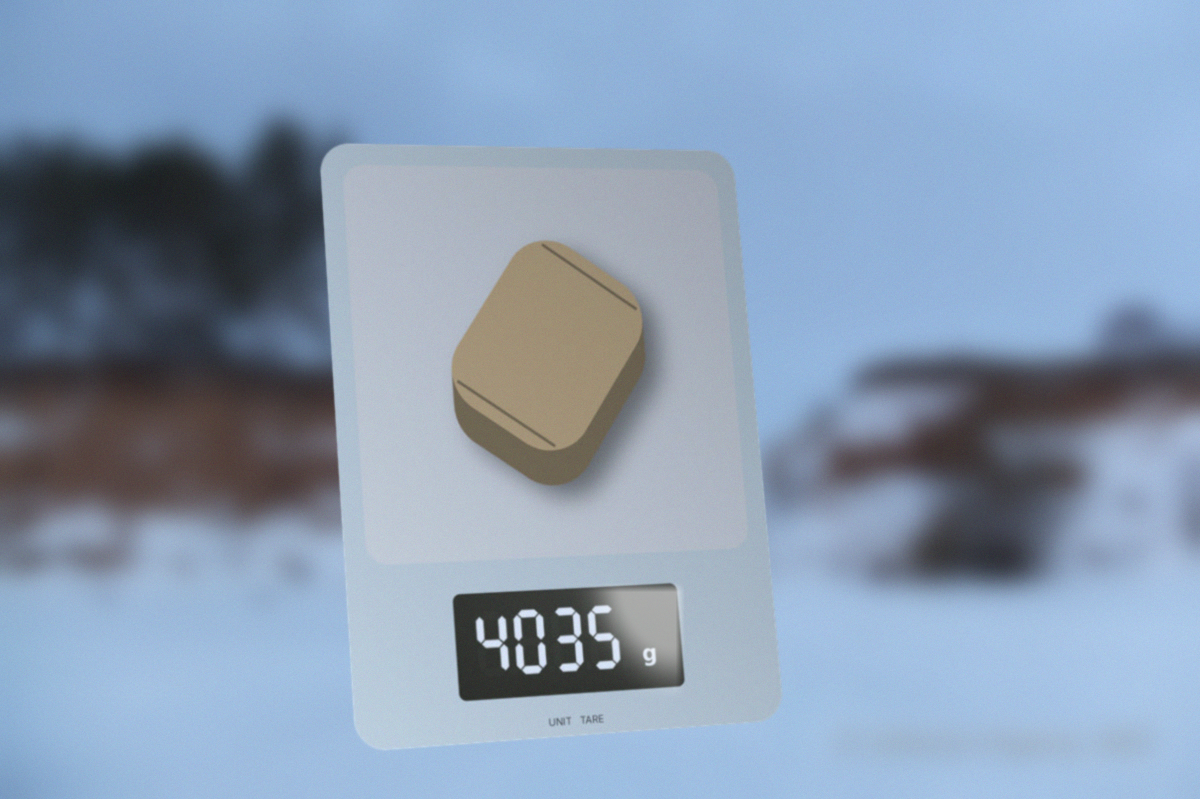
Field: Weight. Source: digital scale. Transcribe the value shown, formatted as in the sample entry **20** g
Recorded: **4035** g
